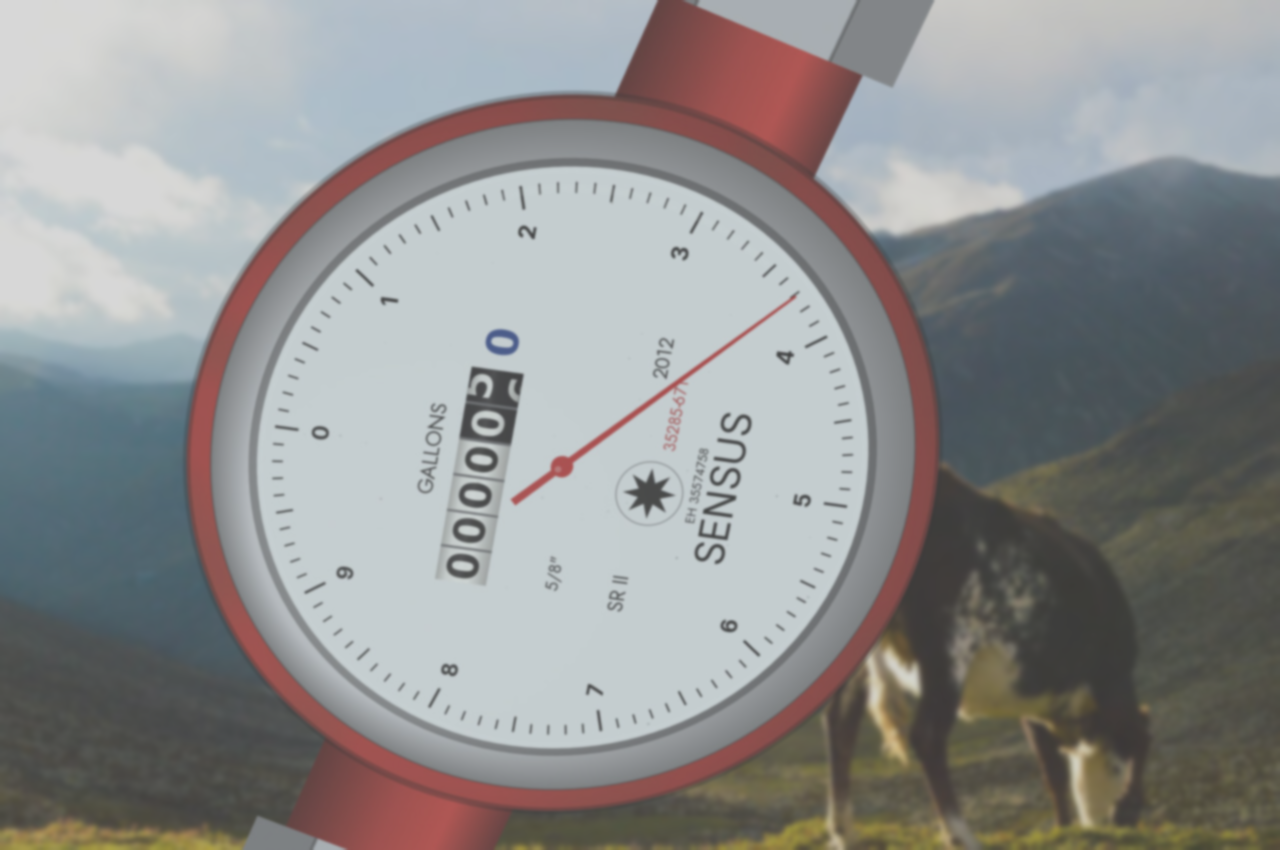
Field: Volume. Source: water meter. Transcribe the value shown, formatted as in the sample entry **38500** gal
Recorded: **53.7** gal
